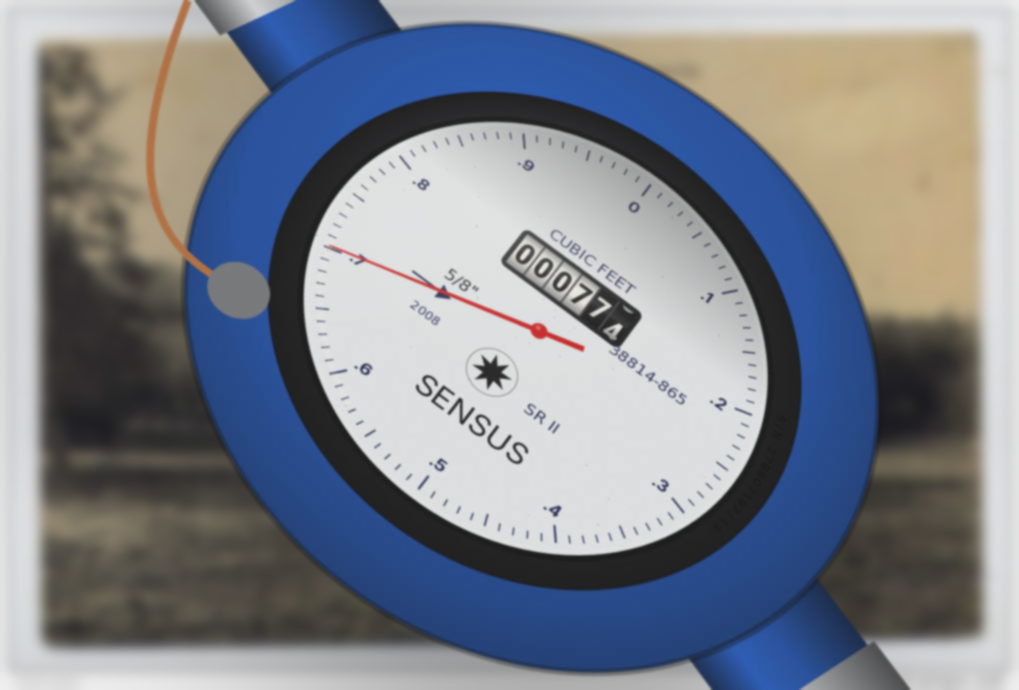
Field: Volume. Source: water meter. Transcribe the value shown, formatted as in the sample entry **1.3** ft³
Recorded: **773.70** ft³
